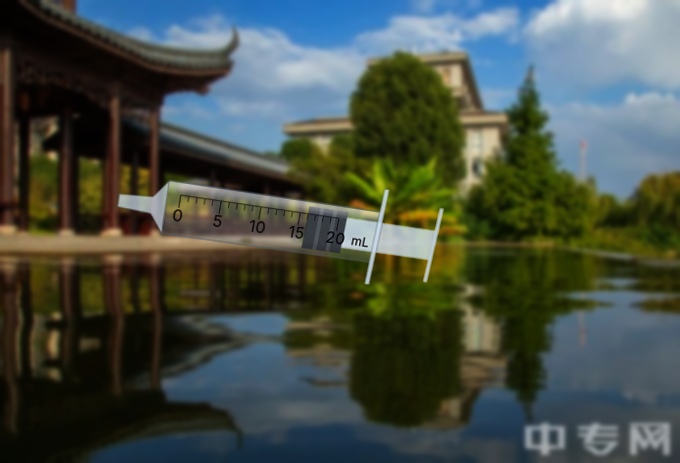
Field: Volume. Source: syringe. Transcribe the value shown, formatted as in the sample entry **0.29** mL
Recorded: **16** mL
